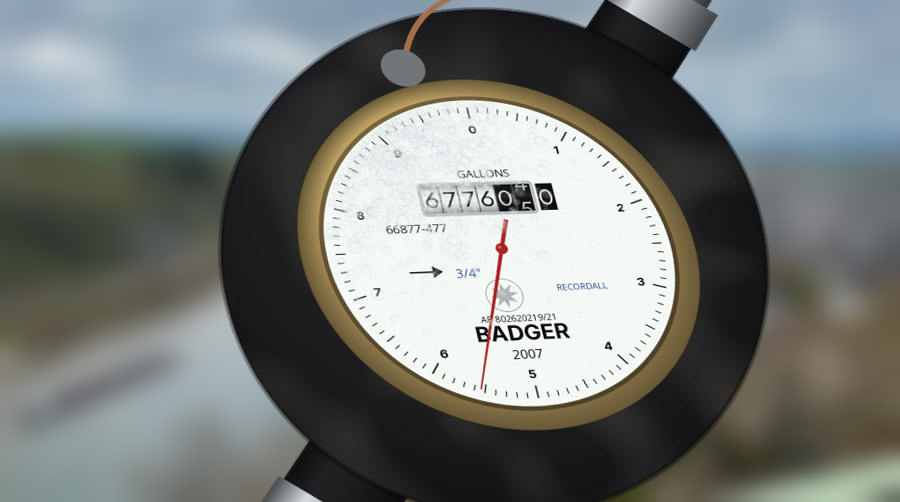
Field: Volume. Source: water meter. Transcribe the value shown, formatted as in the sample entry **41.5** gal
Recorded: **6776045.5** gal
